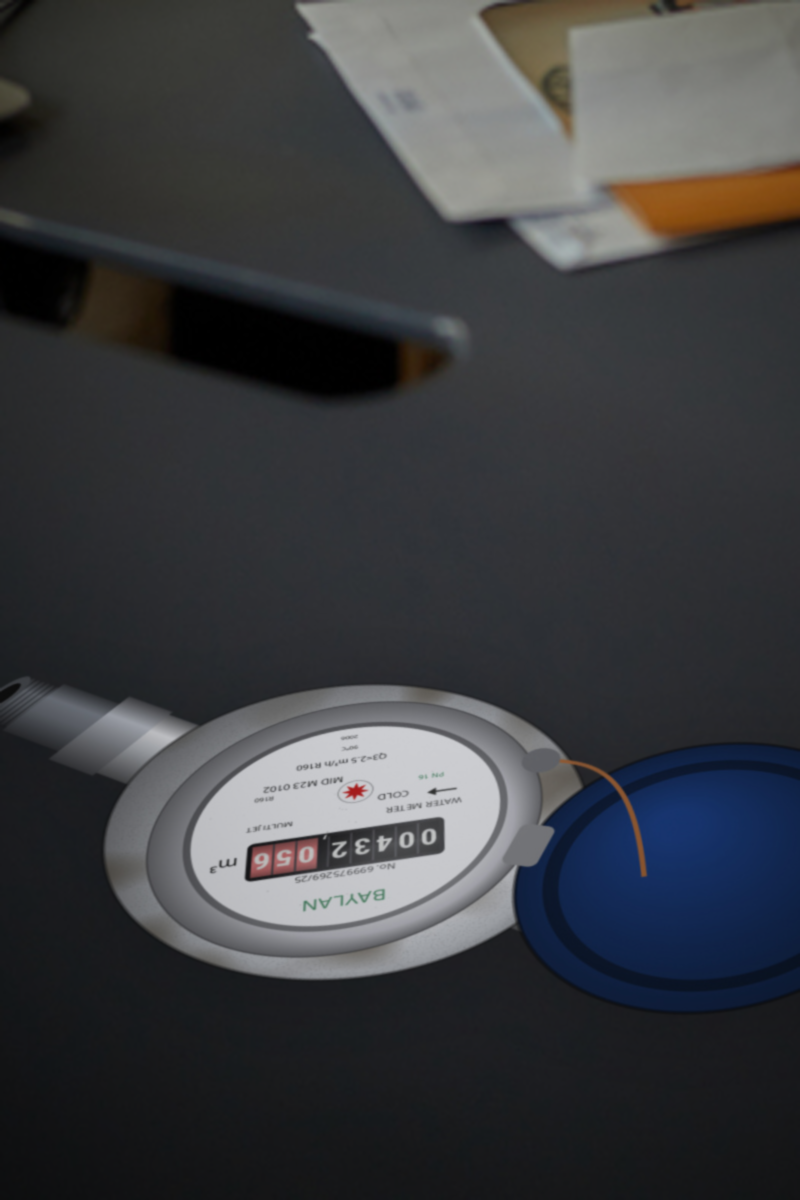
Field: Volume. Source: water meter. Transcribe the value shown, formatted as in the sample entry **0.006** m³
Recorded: **432.056** m³
